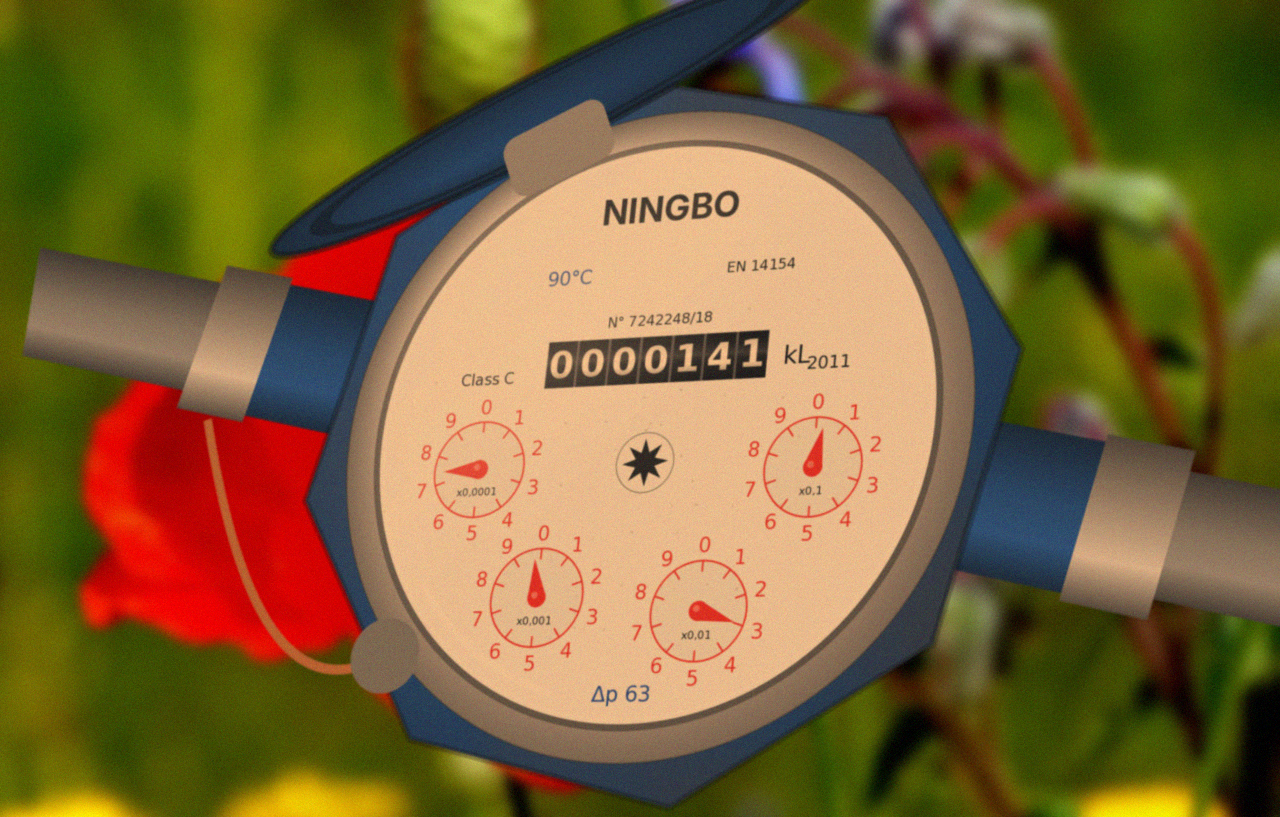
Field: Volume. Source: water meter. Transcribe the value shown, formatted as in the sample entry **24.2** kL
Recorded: **141.0297** kL
